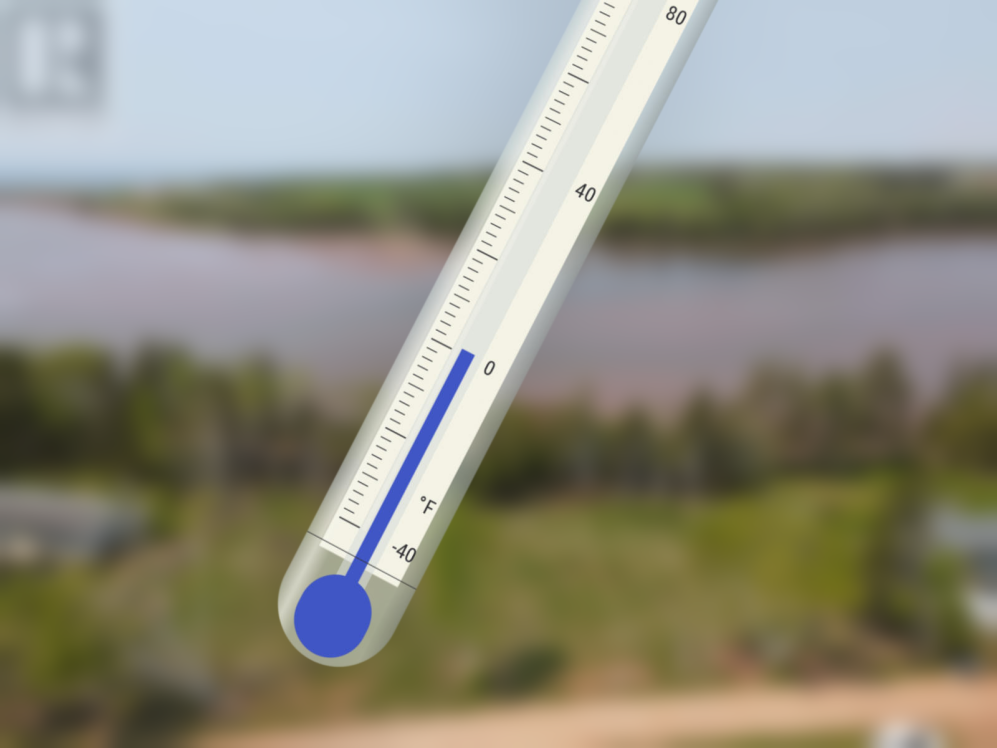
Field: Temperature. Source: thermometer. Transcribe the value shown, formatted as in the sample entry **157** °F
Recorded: **1** °F
